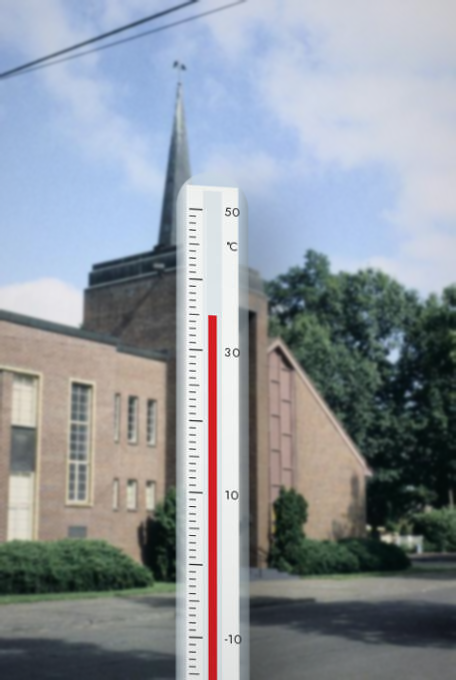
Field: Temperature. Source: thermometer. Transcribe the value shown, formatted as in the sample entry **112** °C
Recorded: **35** °C
